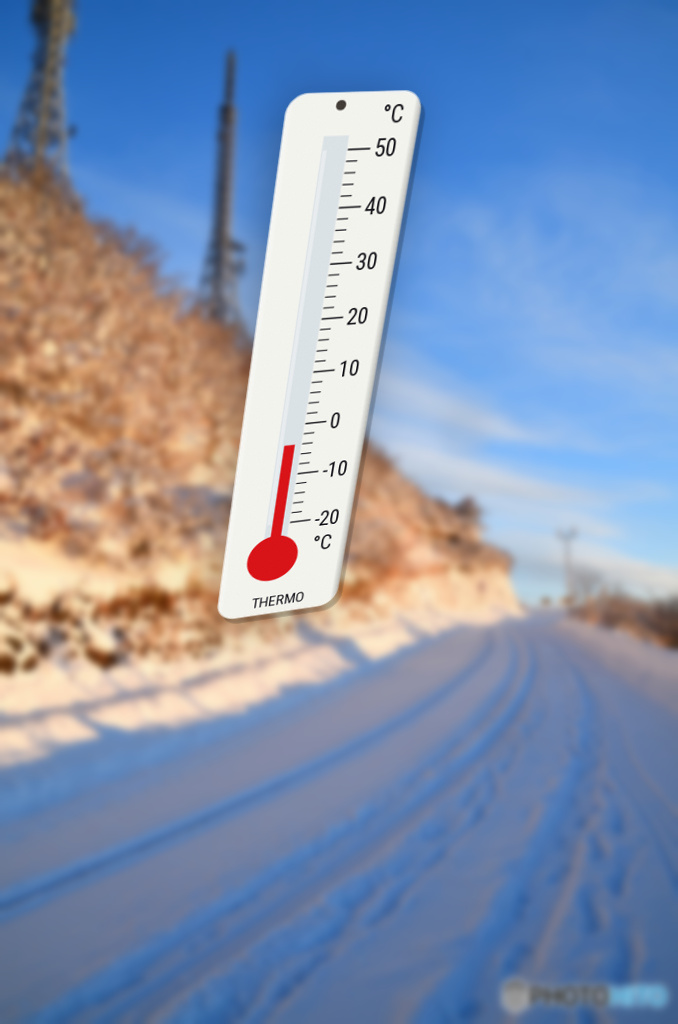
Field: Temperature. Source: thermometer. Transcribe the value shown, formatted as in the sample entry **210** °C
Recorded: **-4** °C
